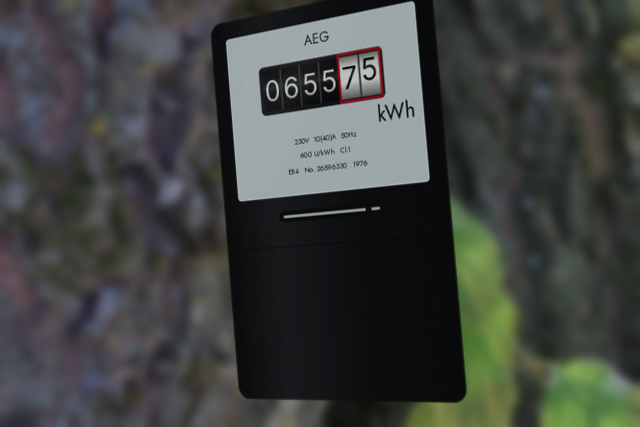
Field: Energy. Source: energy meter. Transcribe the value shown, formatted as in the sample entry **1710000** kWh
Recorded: **655.75** kWh
